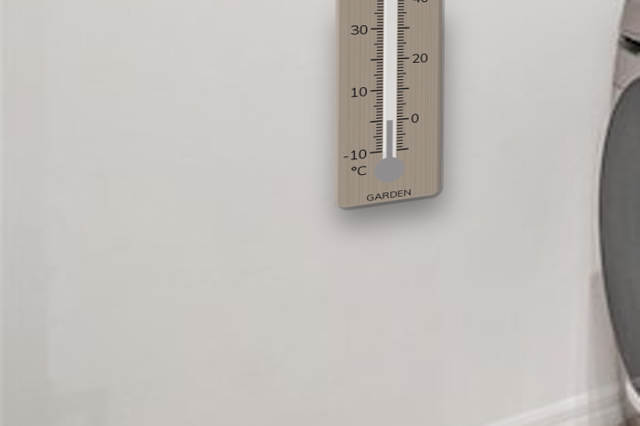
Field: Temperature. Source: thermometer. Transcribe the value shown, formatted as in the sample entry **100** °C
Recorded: **0** °C
